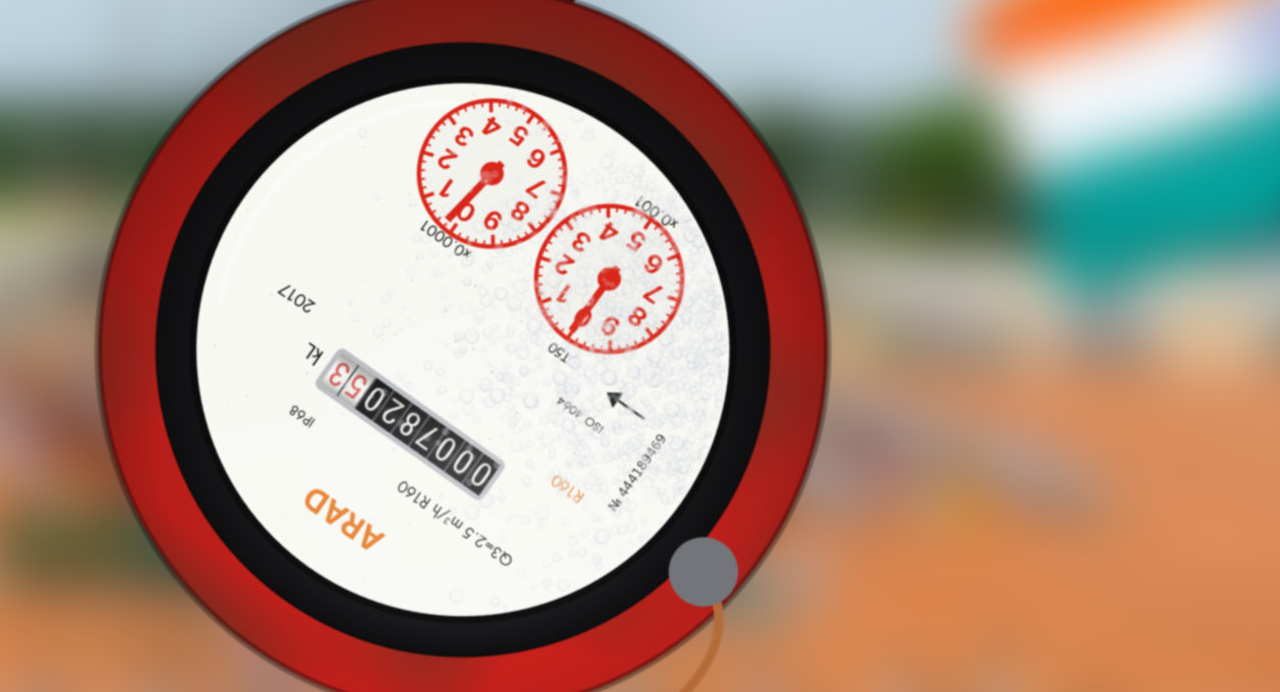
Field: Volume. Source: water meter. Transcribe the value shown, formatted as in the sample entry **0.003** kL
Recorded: **7820.5300** kL
